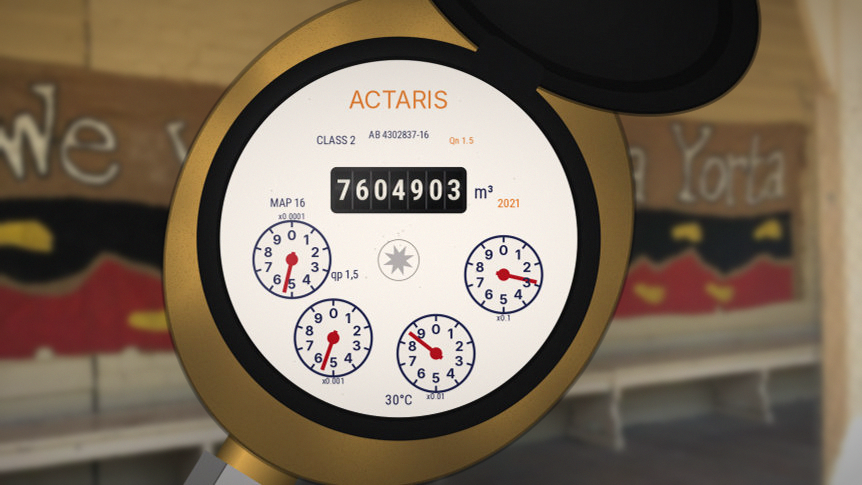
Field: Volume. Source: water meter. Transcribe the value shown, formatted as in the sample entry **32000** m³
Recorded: **7604903.2855** m³
